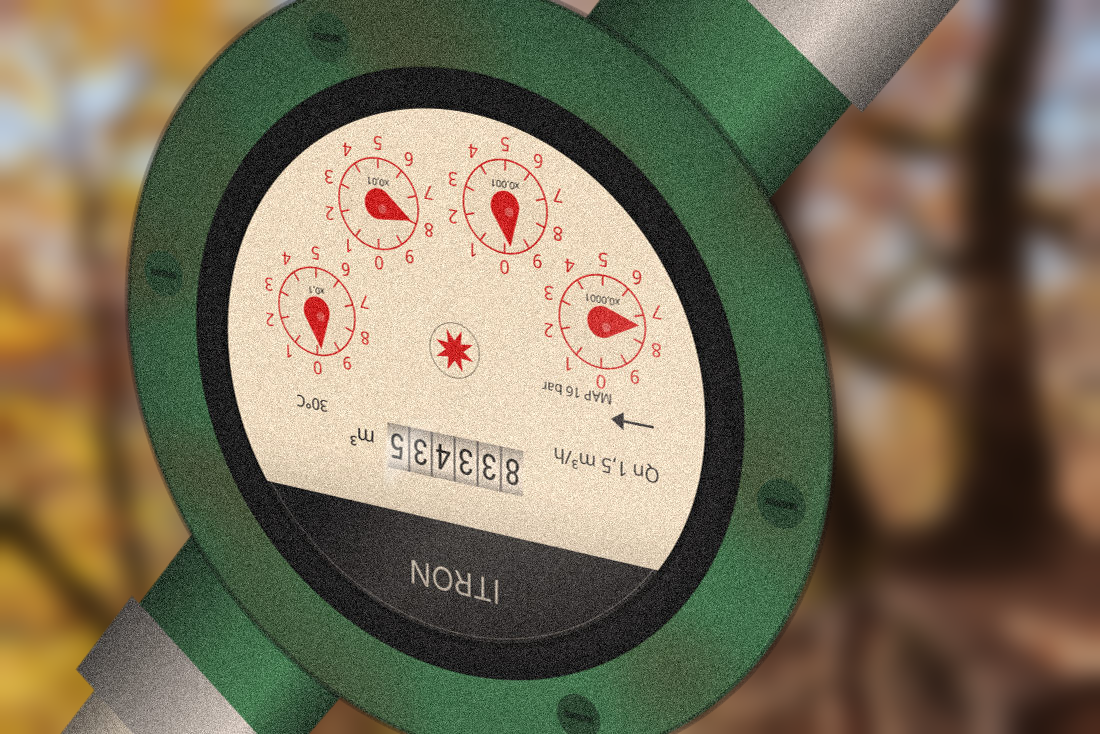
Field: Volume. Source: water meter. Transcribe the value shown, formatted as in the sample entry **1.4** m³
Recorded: **833434.9797** m³
